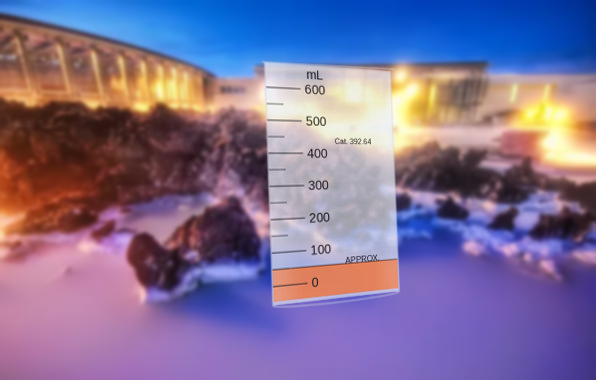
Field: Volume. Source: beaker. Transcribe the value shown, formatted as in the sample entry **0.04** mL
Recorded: **50** mL
